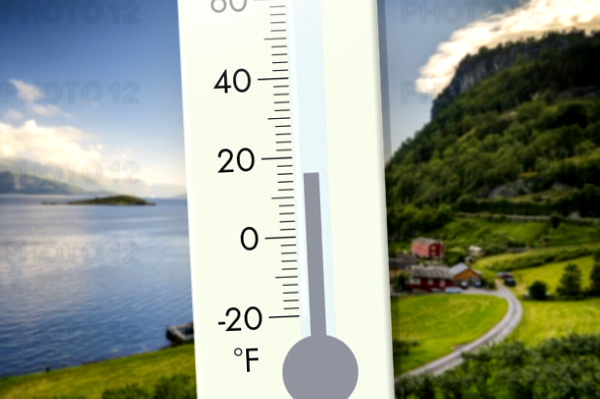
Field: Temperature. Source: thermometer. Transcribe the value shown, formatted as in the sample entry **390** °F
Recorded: **16** °F
